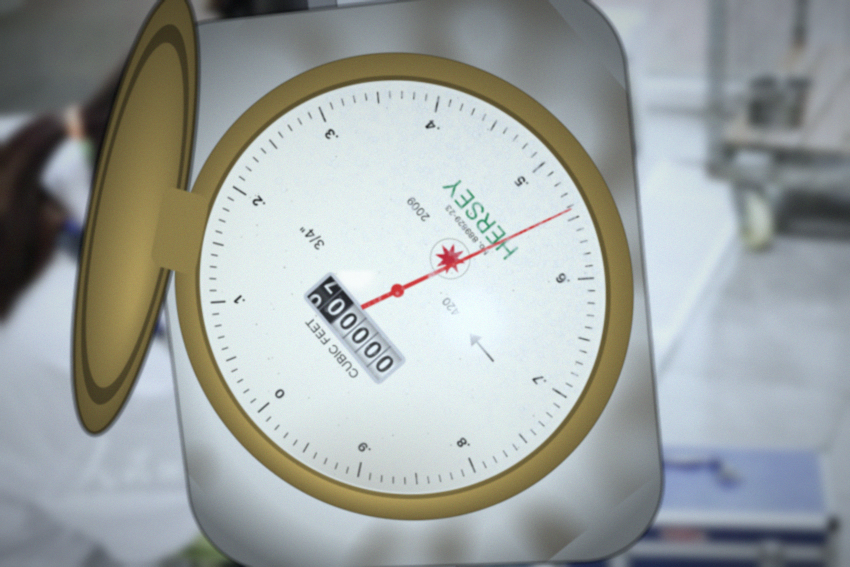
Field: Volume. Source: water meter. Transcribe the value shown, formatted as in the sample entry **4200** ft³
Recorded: **6.54** ft³
